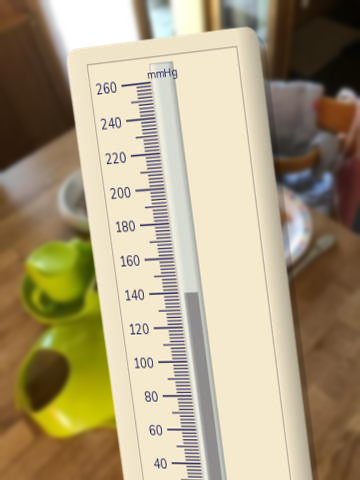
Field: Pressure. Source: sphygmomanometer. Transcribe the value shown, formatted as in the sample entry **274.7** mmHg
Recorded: **140** mmHg
